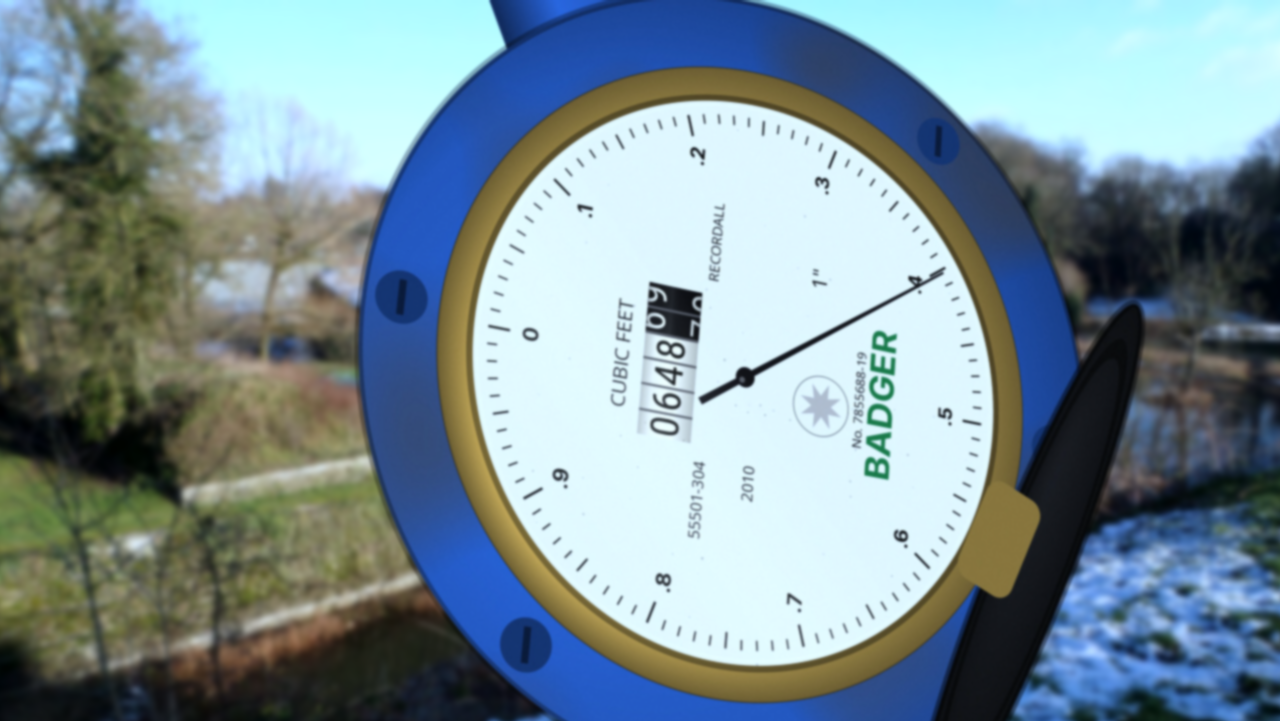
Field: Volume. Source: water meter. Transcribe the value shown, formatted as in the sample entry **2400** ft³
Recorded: **64869.40** ft³
